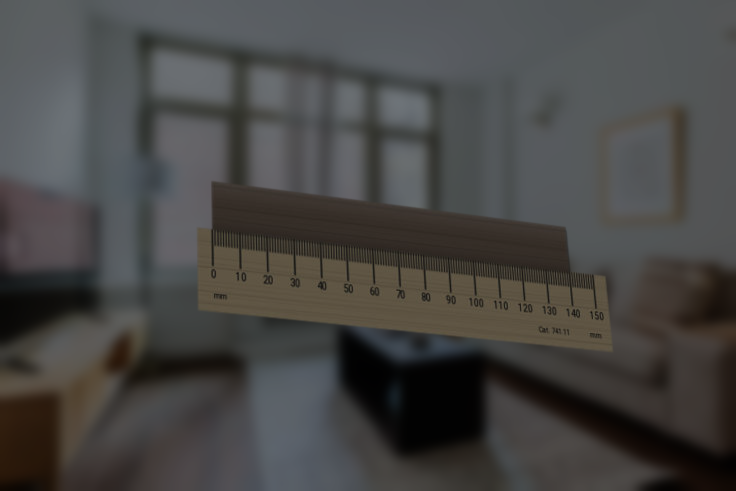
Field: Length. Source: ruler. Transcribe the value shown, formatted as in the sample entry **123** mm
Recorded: **140** mm
